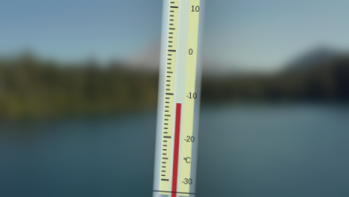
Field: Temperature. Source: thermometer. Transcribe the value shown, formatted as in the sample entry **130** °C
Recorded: **-12** °C
